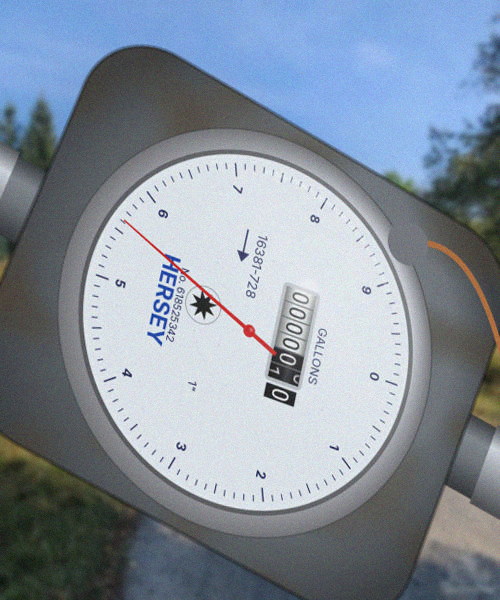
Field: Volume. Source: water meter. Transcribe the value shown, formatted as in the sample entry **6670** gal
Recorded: **5.6** gal
